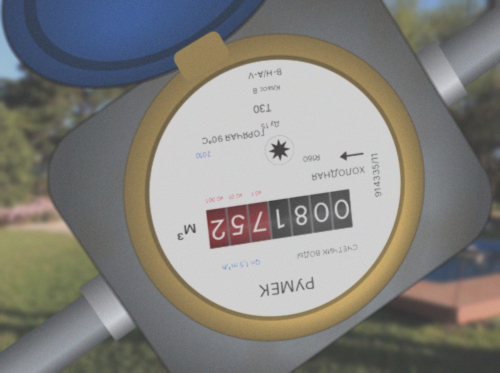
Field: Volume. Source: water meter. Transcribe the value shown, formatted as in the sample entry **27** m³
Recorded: **81.752** m³
